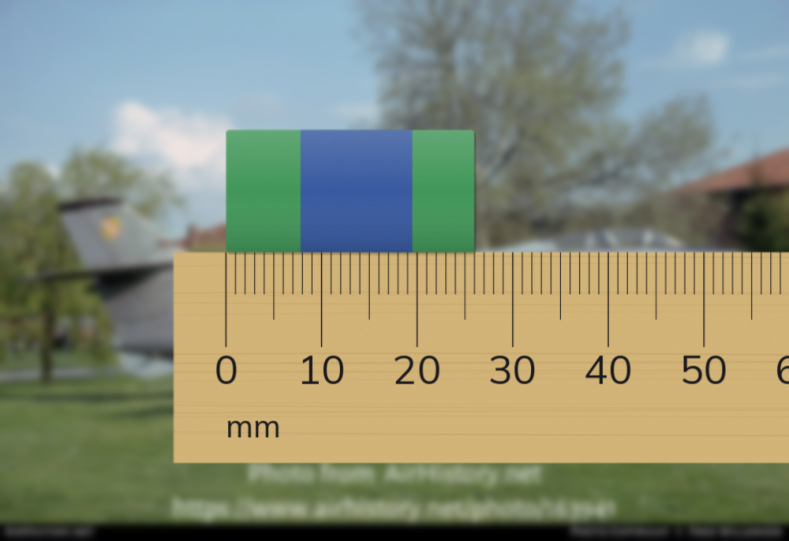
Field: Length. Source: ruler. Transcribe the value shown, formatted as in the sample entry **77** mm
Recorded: **26** mm
